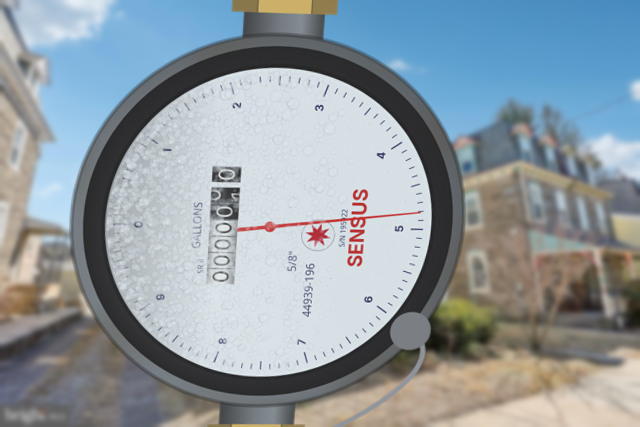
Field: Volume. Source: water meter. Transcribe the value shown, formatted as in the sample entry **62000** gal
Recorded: **4.8** gal
